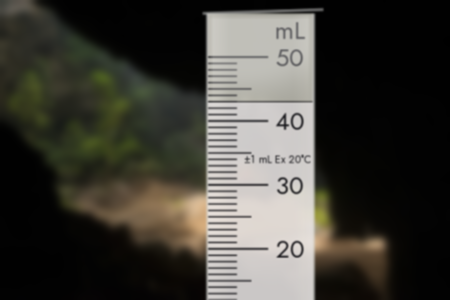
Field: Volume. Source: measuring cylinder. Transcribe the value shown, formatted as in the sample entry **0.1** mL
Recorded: **43** mL
